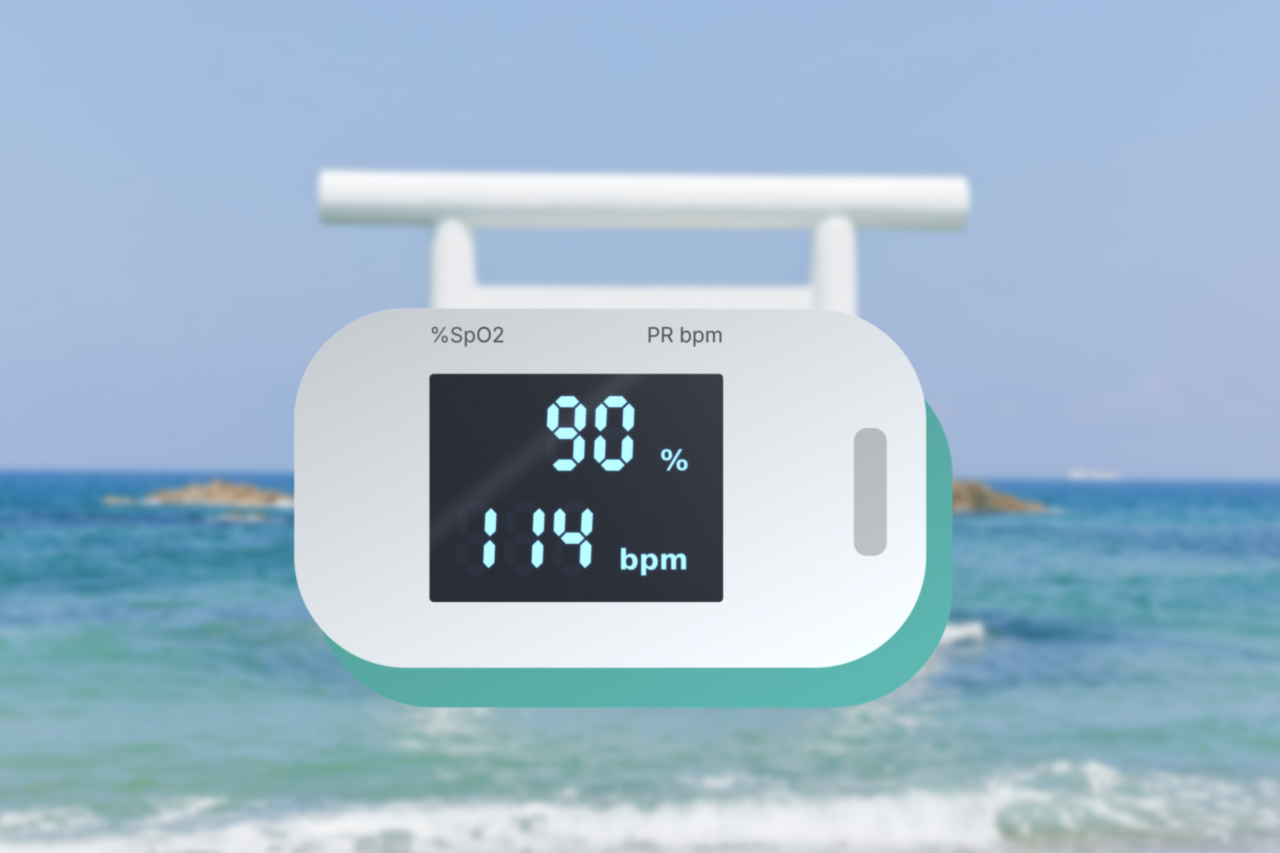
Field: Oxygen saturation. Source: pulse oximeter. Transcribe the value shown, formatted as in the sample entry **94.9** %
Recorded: **90** %
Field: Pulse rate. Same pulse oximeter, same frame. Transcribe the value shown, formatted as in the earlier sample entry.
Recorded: **114** bpm
